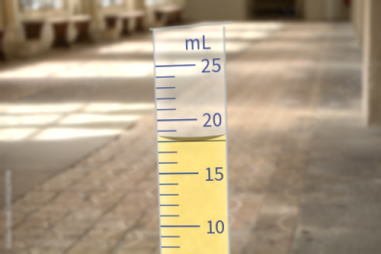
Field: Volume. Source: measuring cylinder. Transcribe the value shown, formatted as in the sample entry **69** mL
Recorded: **18** mL
